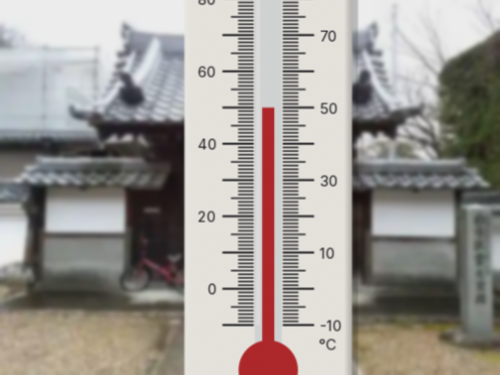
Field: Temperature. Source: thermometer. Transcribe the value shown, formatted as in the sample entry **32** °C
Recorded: **50** °C
